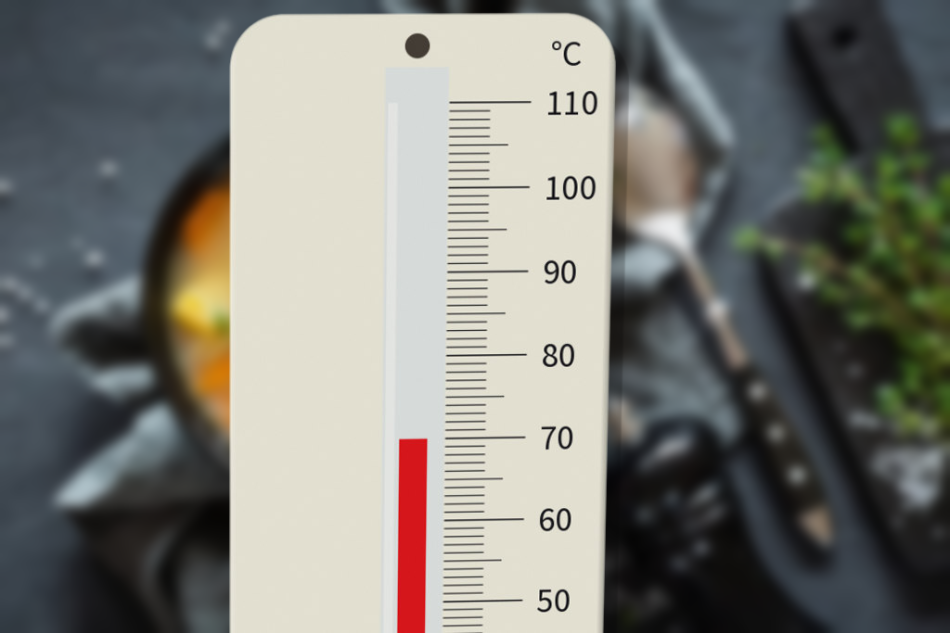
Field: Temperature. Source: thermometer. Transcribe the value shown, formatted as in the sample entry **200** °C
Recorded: **70** °C
